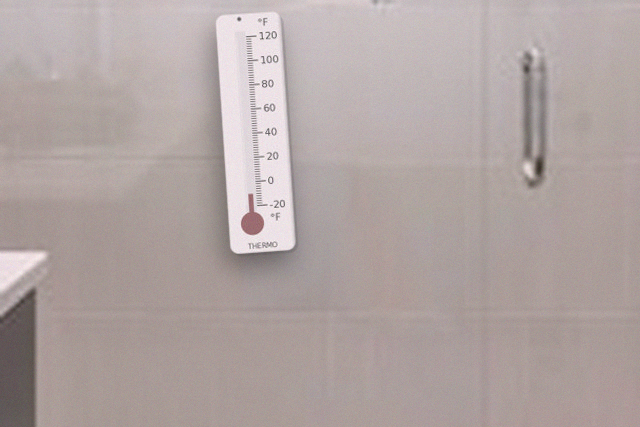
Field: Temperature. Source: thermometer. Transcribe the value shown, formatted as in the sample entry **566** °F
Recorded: **-10** °F
